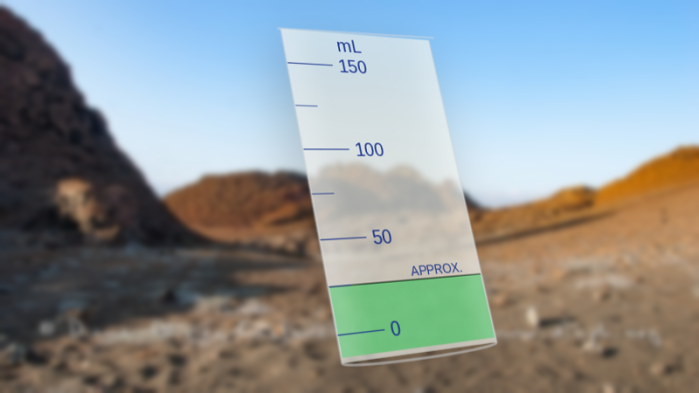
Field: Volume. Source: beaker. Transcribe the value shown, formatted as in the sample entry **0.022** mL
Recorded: **25** mL
